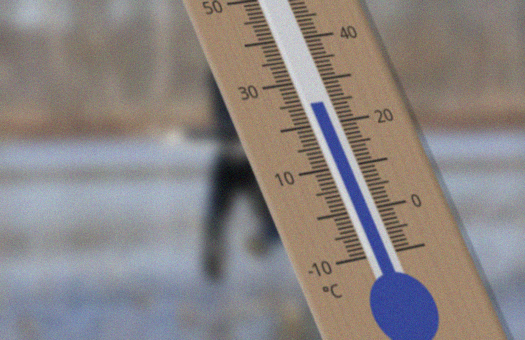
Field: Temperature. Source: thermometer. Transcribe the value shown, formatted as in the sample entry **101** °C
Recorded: **25** °C
